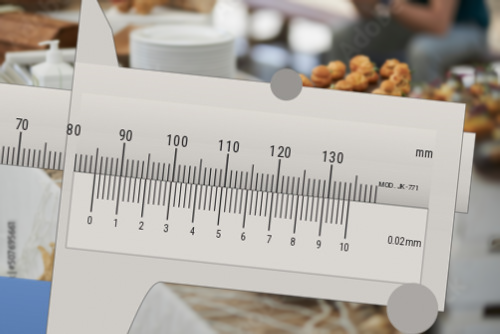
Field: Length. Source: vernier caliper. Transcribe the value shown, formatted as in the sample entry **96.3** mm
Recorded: **85.0** mm
